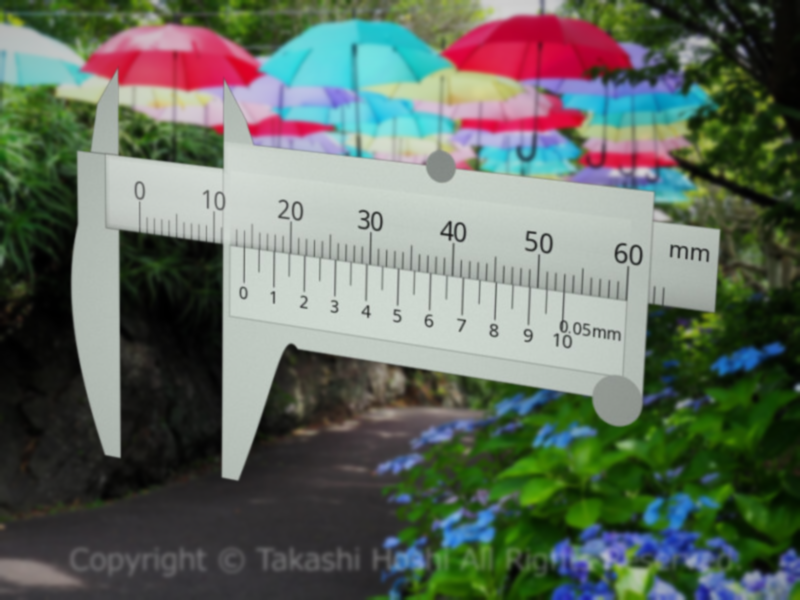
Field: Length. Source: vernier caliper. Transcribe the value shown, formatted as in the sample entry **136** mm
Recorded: **14.0** mm
